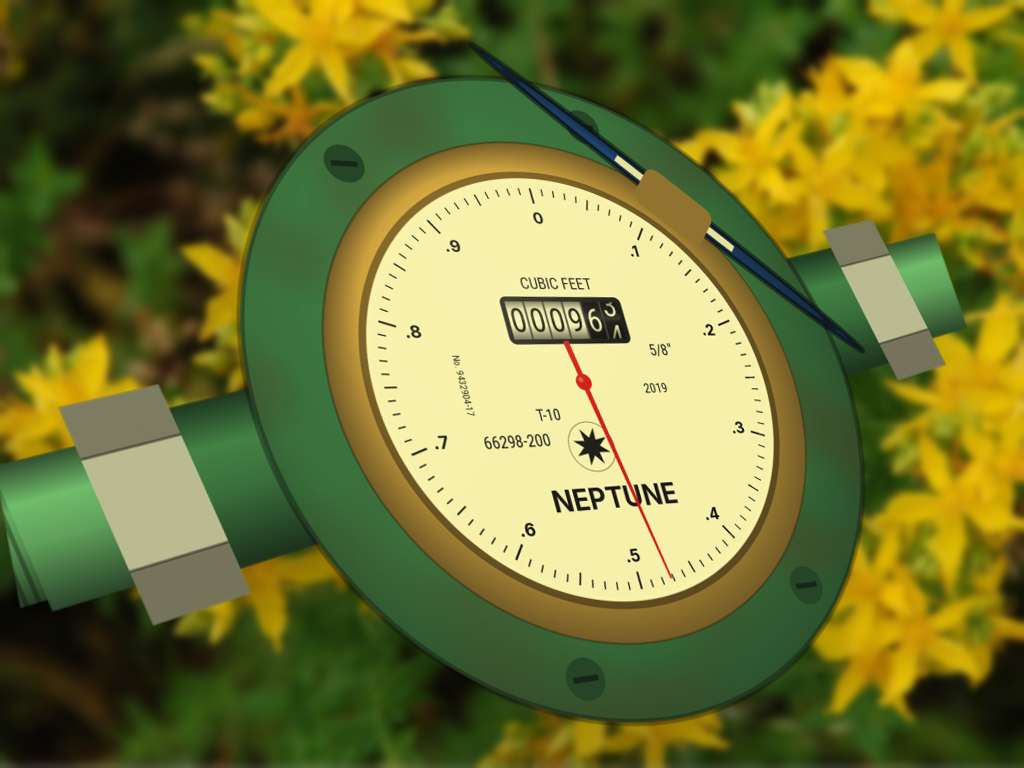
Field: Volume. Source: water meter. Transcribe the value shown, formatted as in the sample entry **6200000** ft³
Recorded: **963.47** ft³
